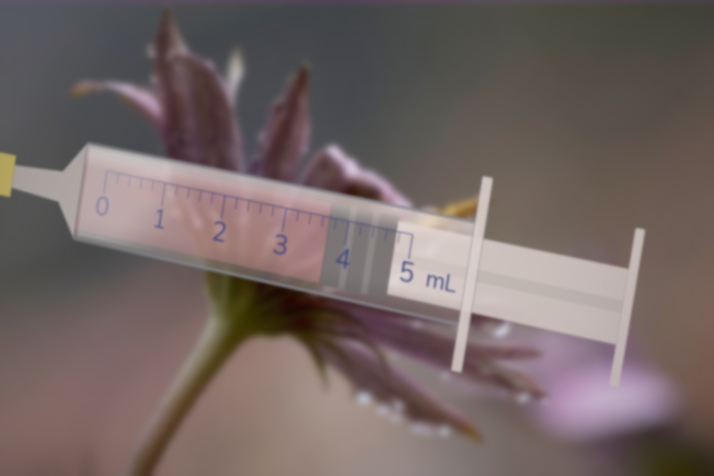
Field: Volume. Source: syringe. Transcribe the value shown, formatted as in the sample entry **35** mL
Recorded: **3.7** mL
